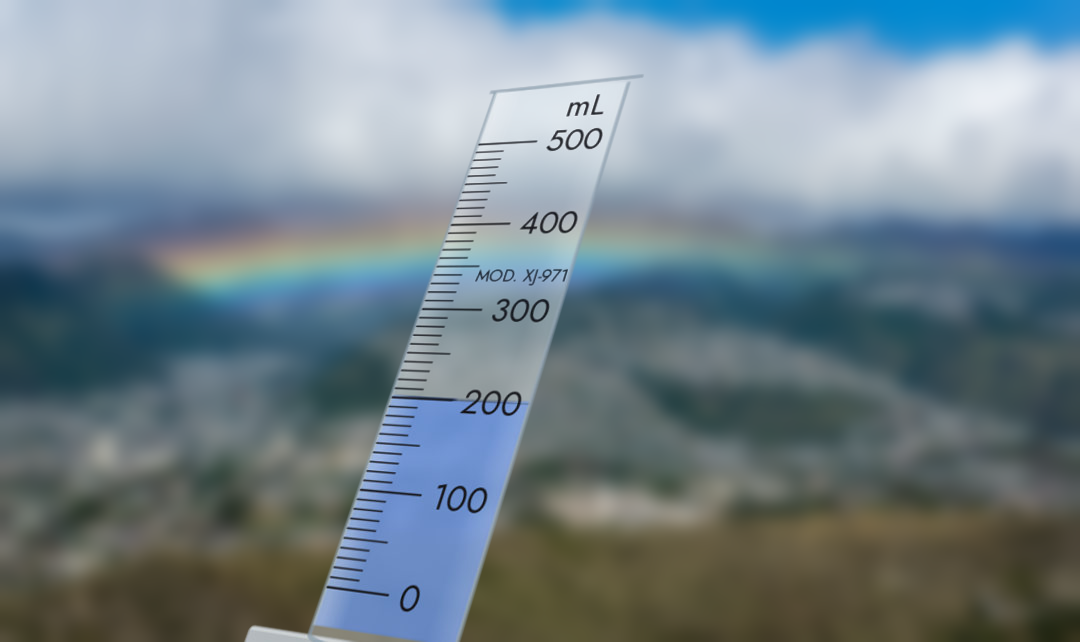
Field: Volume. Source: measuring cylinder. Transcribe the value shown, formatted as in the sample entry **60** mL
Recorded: **200** mL
